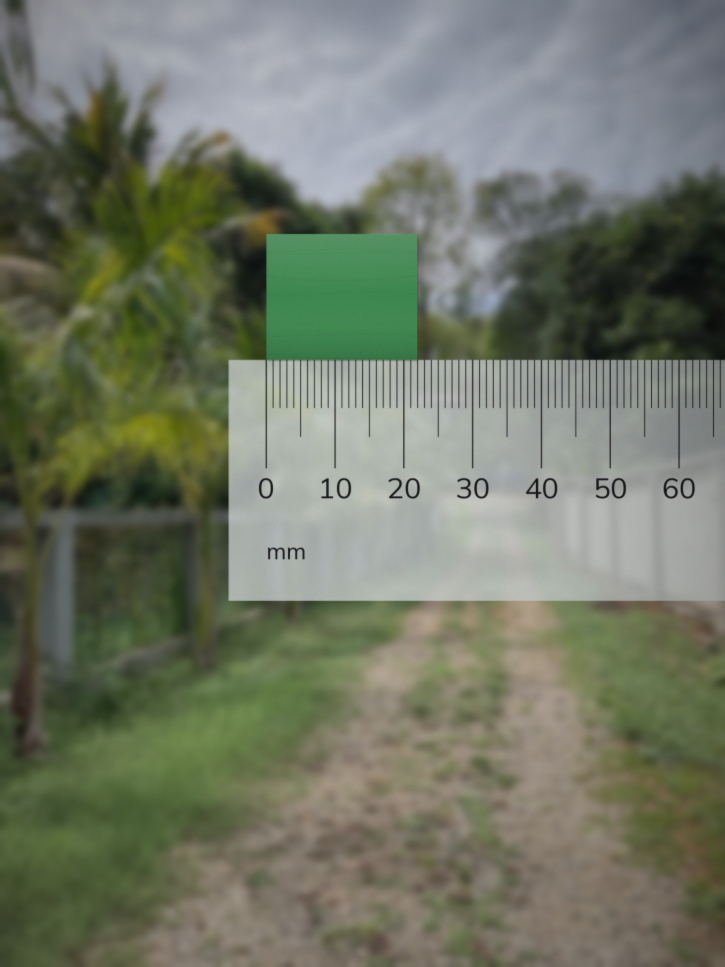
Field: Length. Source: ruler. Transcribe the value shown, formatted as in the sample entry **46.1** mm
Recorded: **22** mm
